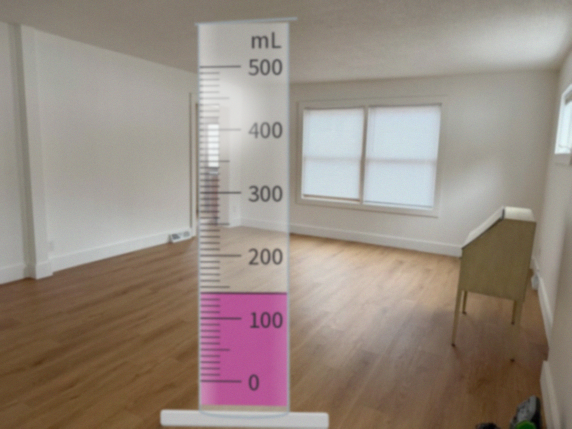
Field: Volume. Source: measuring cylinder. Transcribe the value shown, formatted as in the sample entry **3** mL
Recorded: **140** mL
